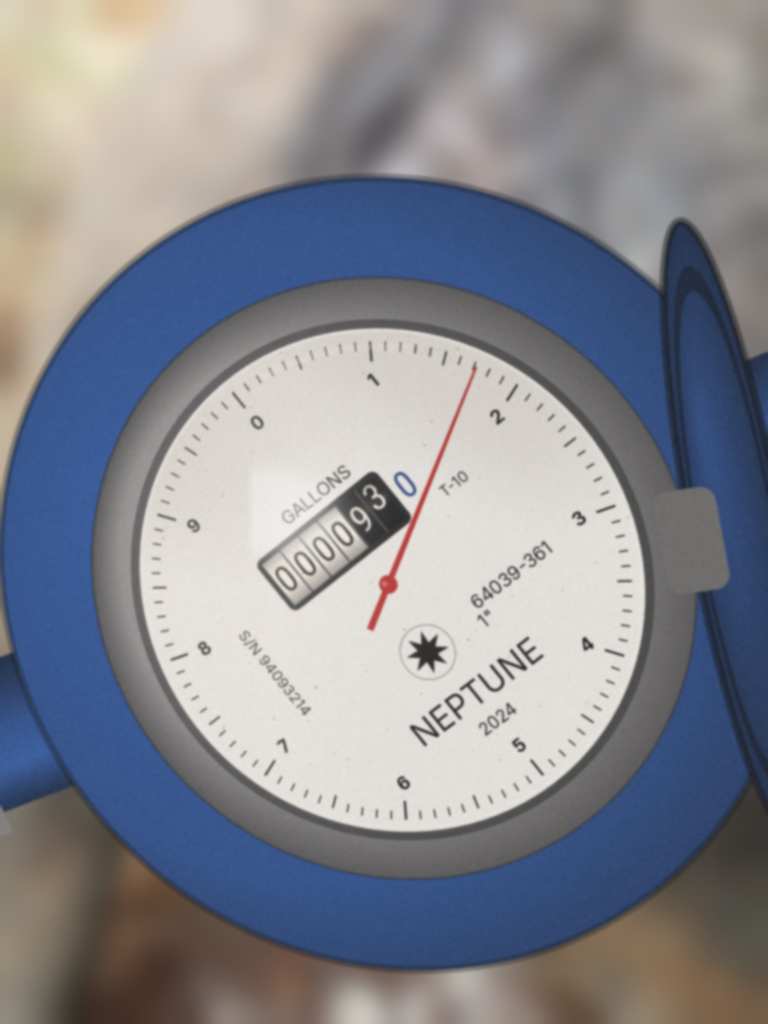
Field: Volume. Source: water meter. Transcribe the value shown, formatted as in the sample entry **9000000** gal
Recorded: **931.7** gal
